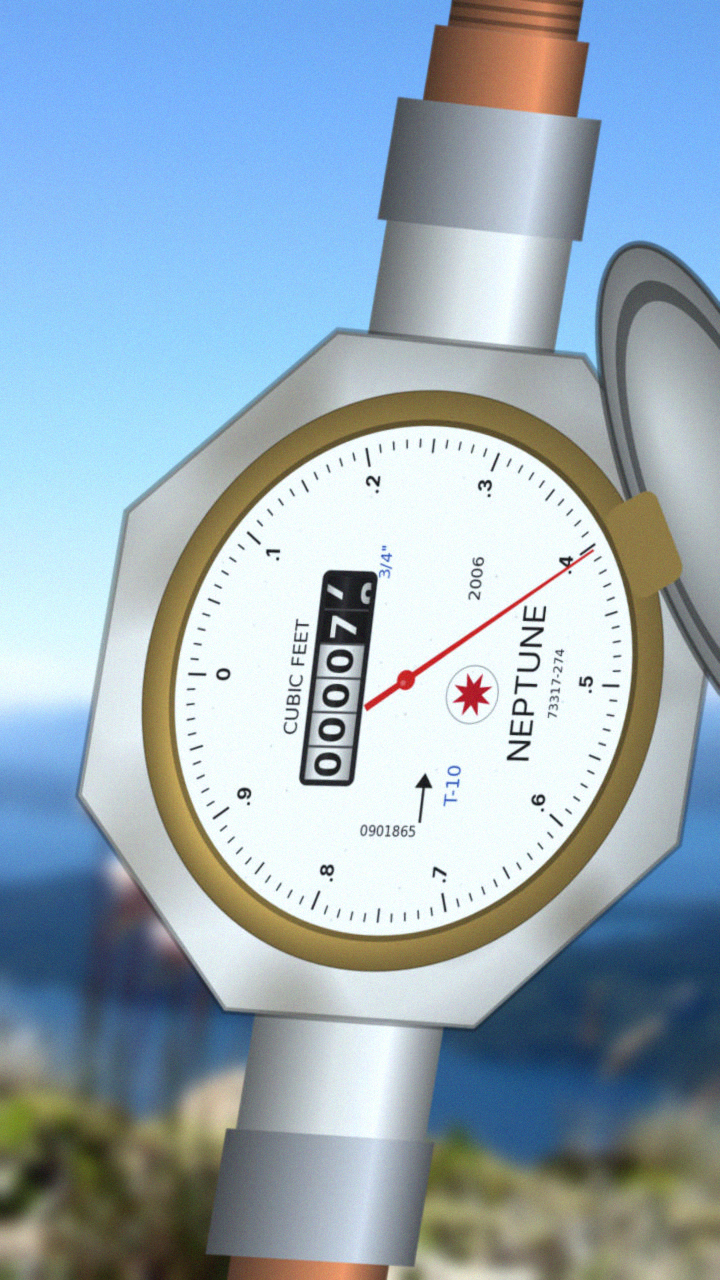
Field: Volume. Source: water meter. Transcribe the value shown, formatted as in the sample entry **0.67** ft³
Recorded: **77.40** ft³
